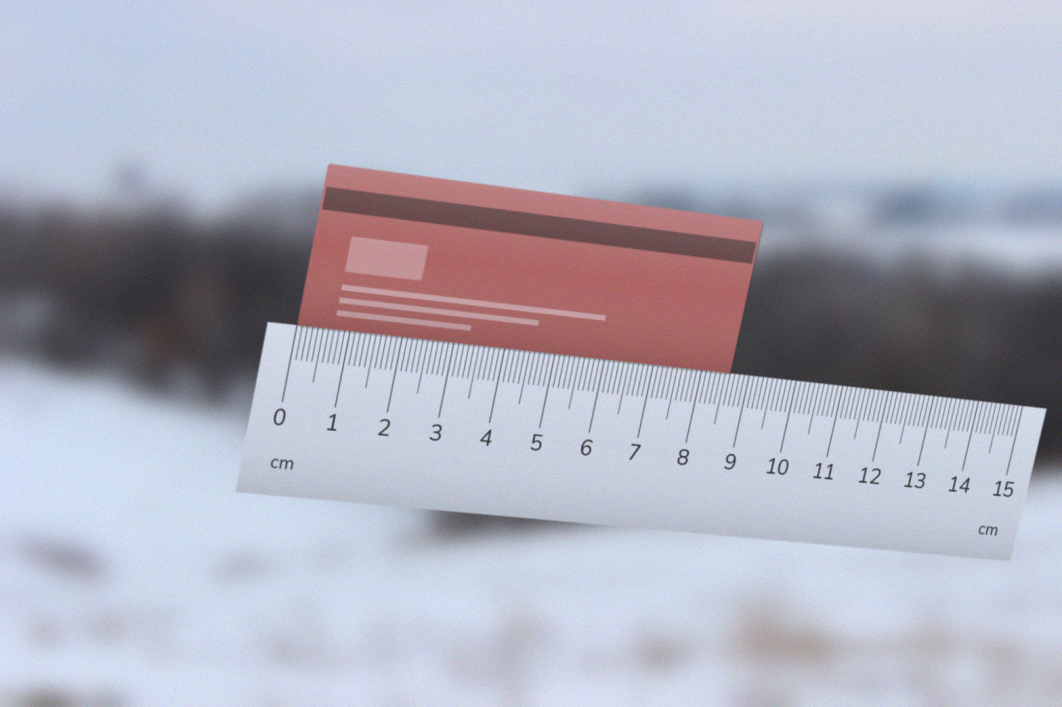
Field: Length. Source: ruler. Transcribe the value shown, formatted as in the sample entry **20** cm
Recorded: **8.6** cm
